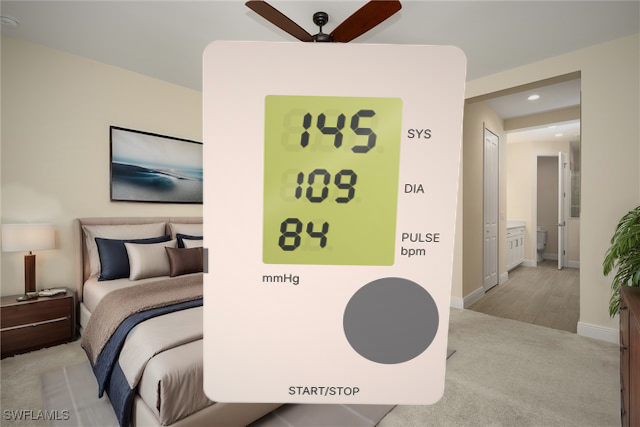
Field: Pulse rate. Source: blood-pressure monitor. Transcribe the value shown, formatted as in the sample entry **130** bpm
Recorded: **84** bpm
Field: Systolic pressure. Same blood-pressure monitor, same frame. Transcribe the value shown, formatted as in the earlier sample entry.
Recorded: **145** mmHg
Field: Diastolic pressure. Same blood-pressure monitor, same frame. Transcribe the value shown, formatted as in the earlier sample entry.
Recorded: **109** mmHg
